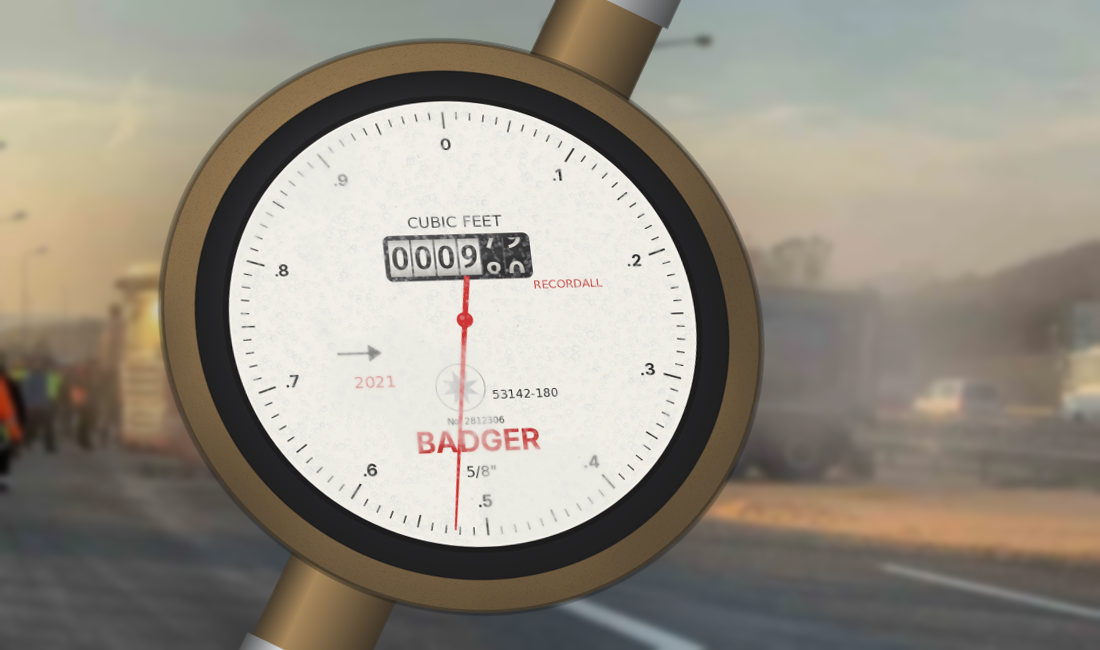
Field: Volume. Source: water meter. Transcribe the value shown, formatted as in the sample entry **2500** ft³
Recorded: **979.52** ft³
